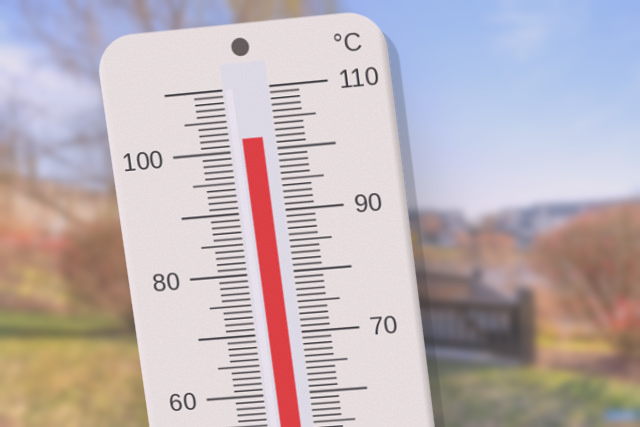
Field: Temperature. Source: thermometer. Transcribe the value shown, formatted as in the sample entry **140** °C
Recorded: **102** °C
